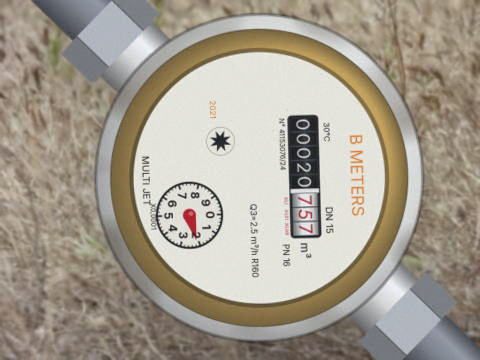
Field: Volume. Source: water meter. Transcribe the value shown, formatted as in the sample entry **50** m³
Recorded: **20.7572** m³
